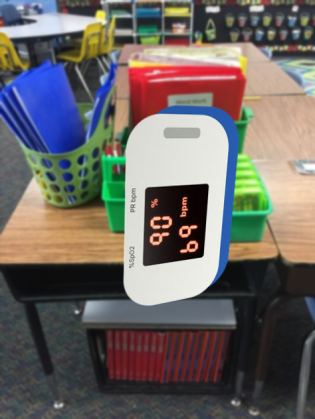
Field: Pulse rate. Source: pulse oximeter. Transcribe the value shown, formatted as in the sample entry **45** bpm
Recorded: **69** bpm
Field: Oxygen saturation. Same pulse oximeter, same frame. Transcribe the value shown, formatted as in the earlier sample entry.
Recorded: **90** %
